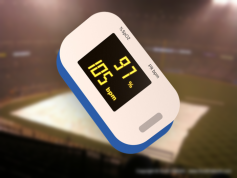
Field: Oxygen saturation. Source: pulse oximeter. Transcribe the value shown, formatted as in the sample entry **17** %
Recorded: **97** %
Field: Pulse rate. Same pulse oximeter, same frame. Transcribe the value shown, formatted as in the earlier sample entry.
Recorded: **105** bpm
